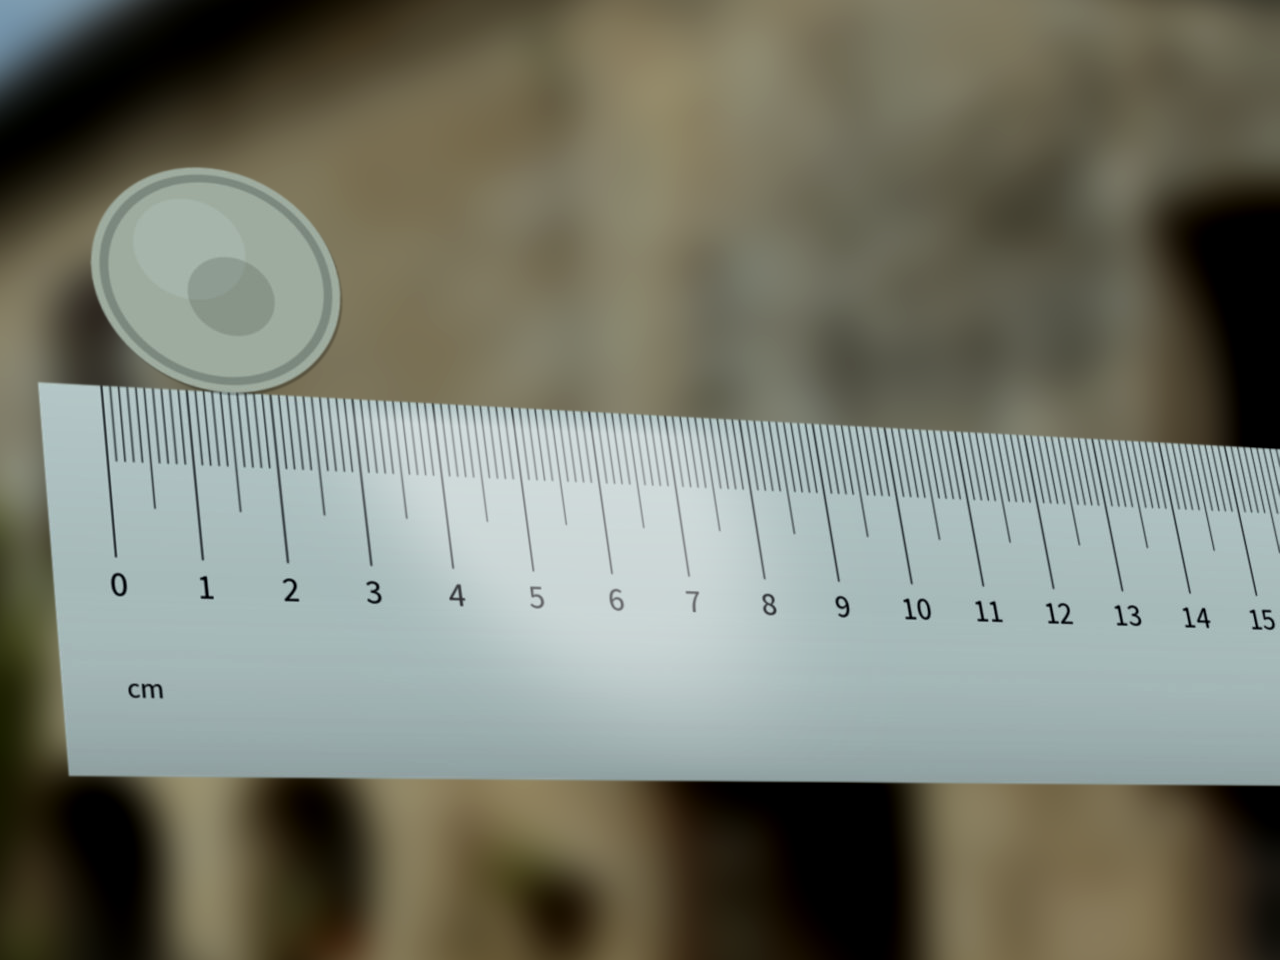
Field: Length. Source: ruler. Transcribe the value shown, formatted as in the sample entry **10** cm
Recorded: **3** cm
